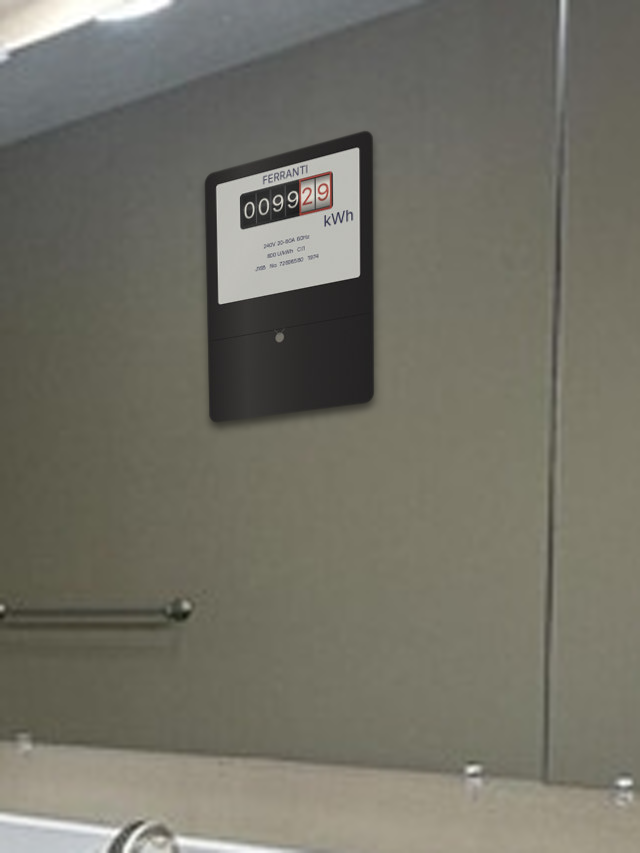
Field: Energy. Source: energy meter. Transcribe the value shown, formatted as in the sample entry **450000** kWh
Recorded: **99.29** kWh
